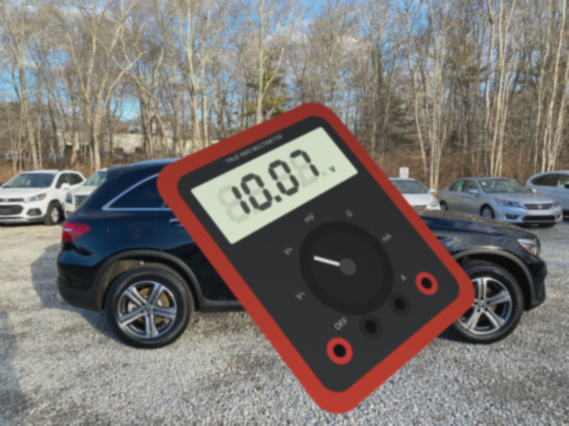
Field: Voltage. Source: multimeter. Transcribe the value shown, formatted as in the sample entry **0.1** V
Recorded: **10.07** V
